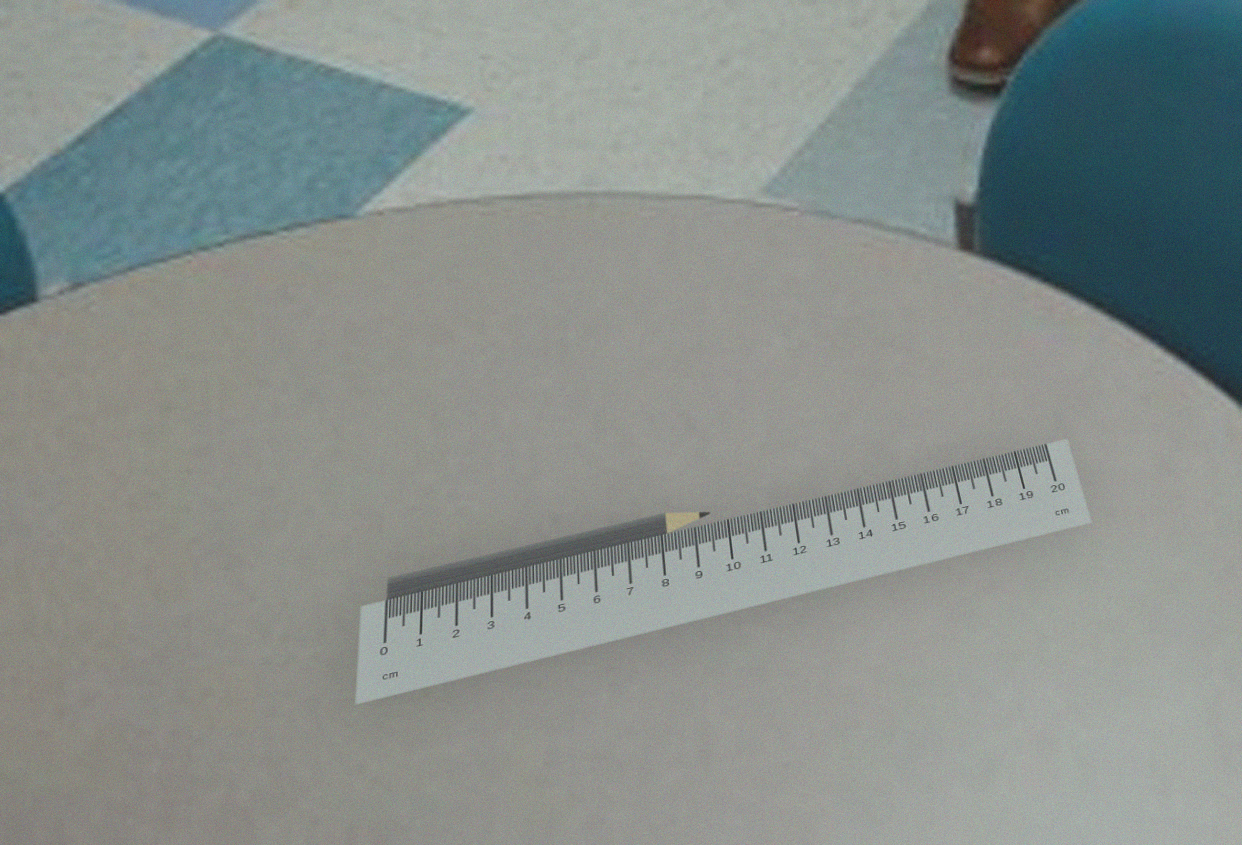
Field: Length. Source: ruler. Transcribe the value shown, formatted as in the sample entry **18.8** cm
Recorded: **9.5** cm
